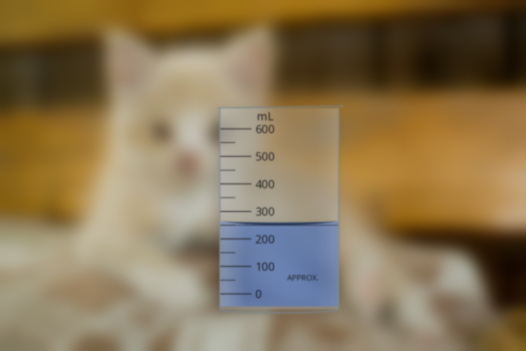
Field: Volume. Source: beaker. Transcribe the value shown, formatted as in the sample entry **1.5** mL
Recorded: **250** mL
